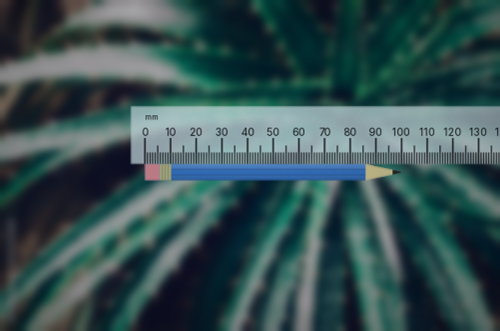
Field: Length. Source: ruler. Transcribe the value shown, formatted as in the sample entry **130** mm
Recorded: **100** mm
